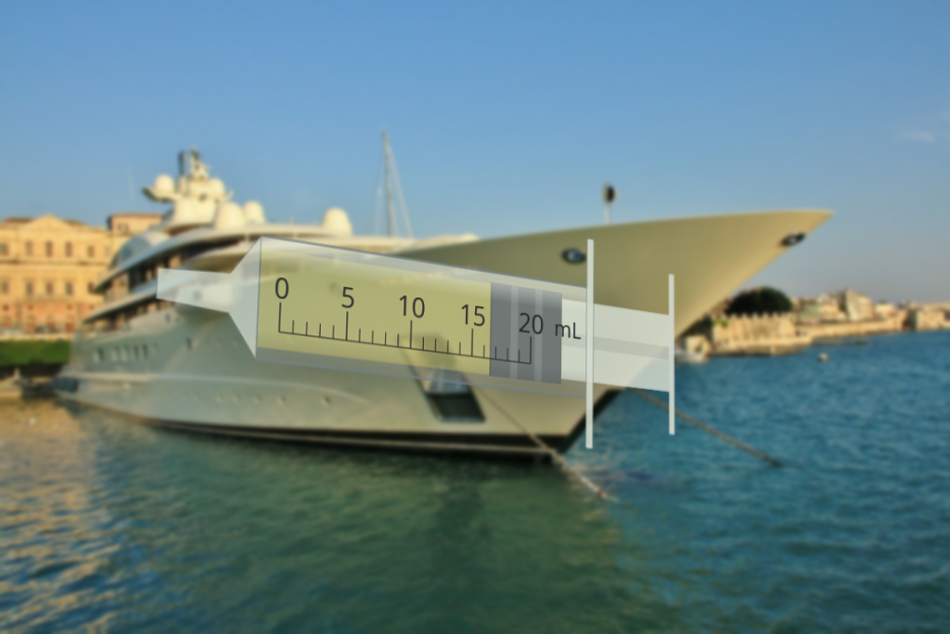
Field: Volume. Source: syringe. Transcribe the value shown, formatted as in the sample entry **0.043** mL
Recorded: **16.5** mL
